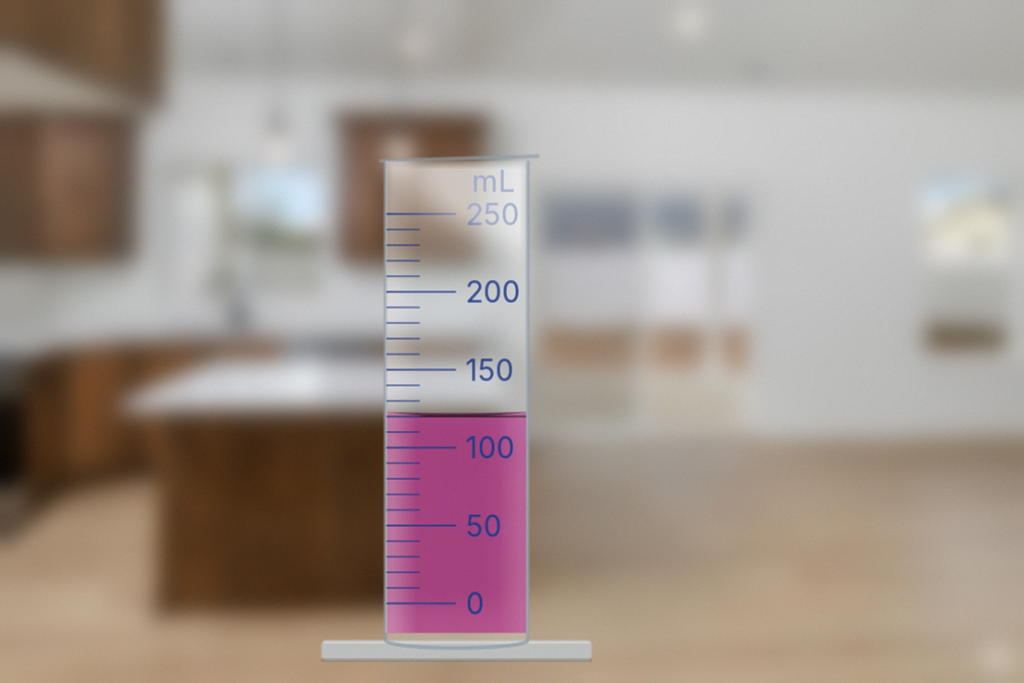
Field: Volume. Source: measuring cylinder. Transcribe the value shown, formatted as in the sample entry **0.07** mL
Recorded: **120** mL
